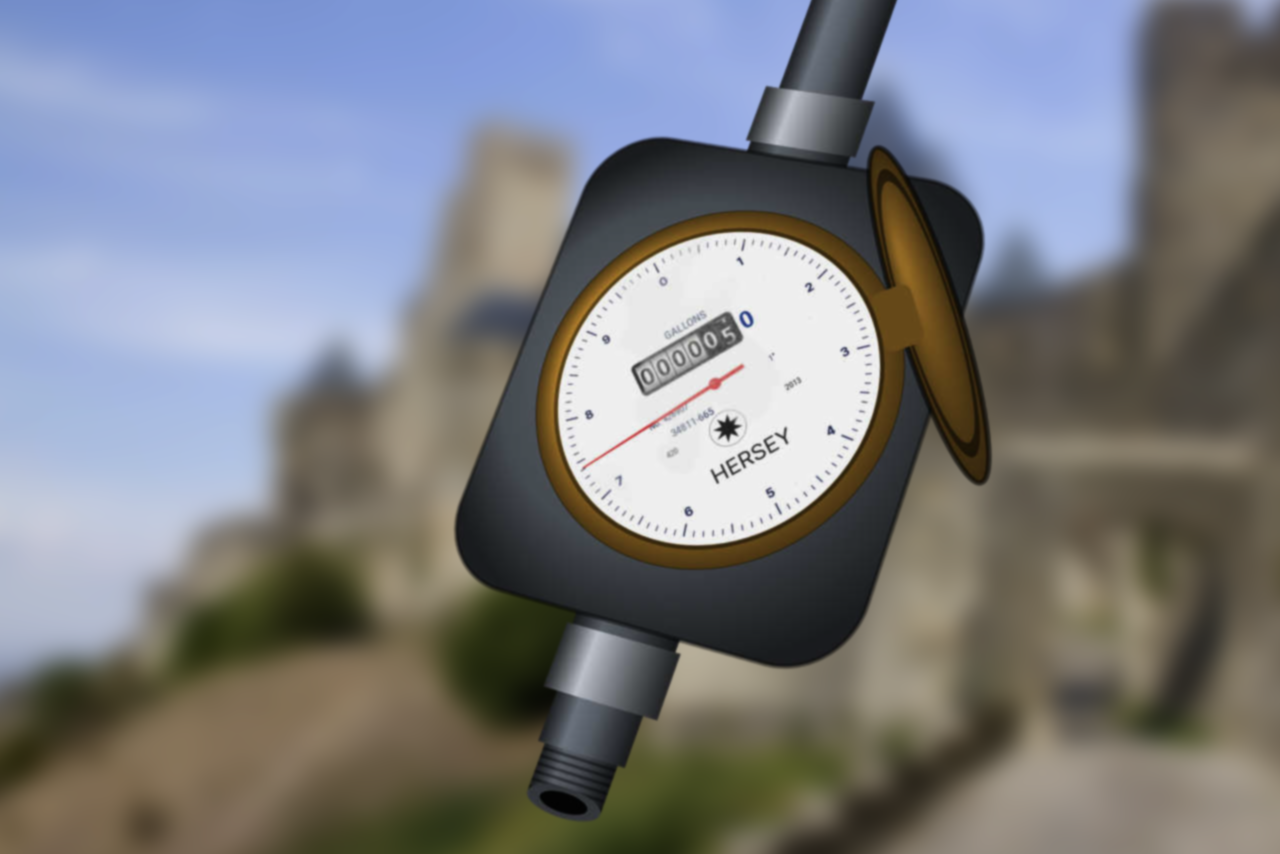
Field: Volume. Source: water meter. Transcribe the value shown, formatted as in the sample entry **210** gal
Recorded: **47.4** gal
